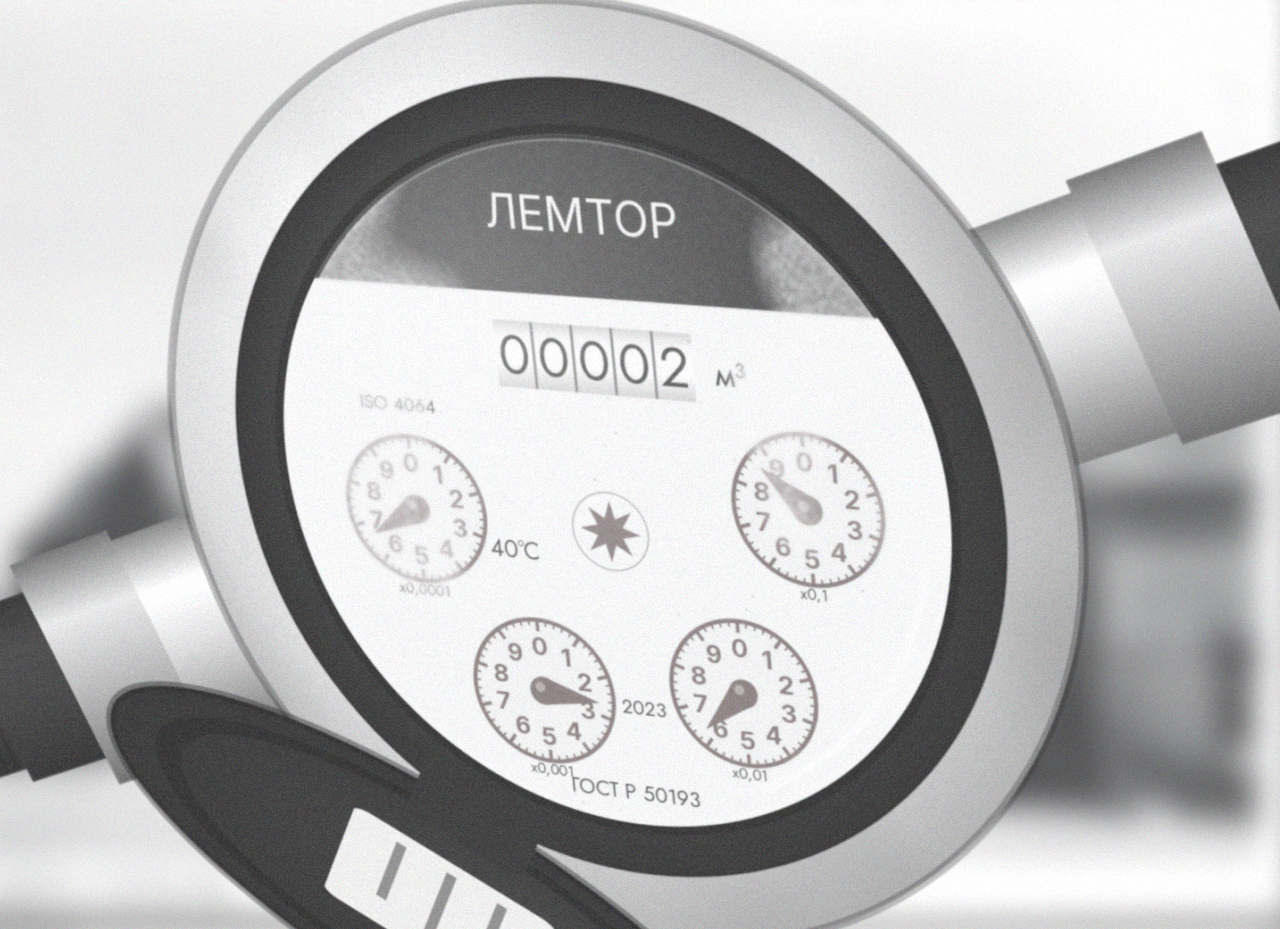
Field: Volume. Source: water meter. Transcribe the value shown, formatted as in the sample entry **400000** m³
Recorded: **2.8626** m³
